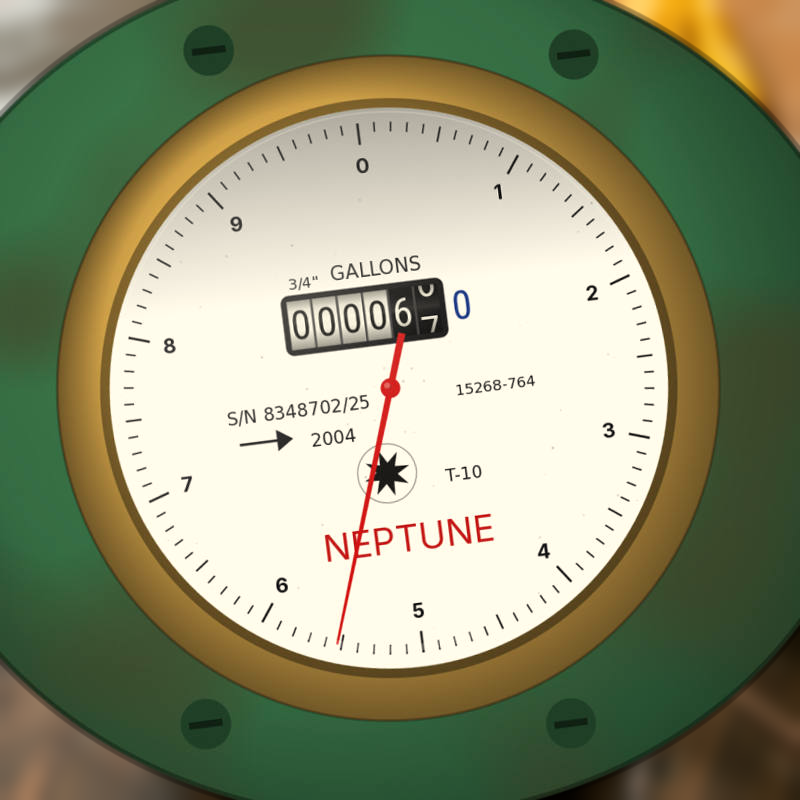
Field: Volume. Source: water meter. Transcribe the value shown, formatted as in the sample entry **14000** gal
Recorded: **665.5** gal
